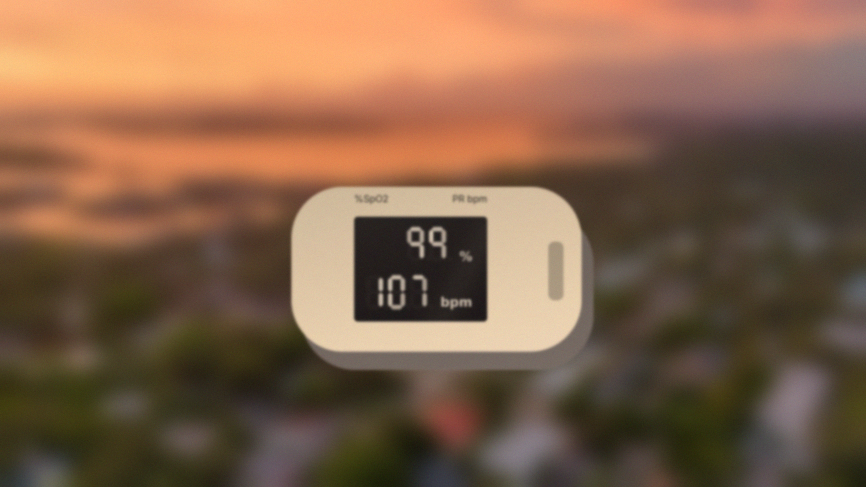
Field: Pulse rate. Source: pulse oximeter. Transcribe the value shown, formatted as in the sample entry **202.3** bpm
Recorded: **107** bpm
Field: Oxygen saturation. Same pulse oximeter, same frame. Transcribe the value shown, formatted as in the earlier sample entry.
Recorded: **99** %
